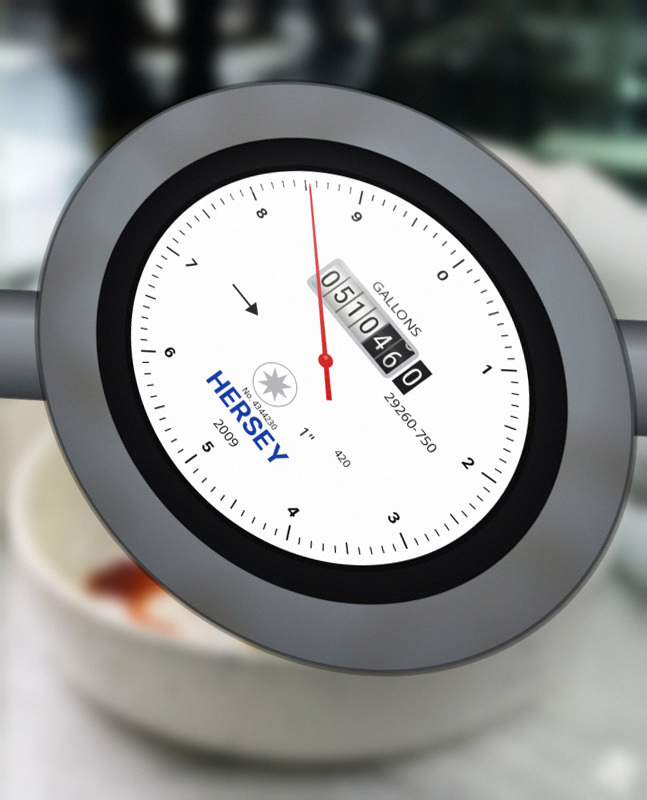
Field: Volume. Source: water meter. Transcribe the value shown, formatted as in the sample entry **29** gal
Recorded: **510458.5** gal
